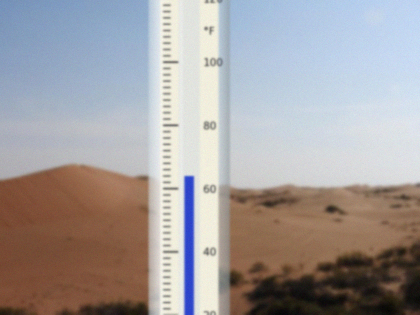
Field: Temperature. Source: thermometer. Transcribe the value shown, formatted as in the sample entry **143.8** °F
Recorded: **64** °F
